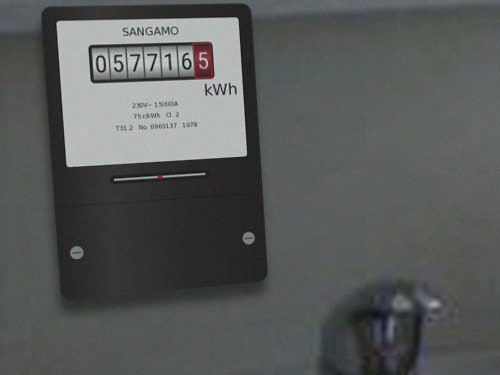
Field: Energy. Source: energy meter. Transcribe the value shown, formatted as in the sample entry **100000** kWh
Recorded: **57716.5** kWh
